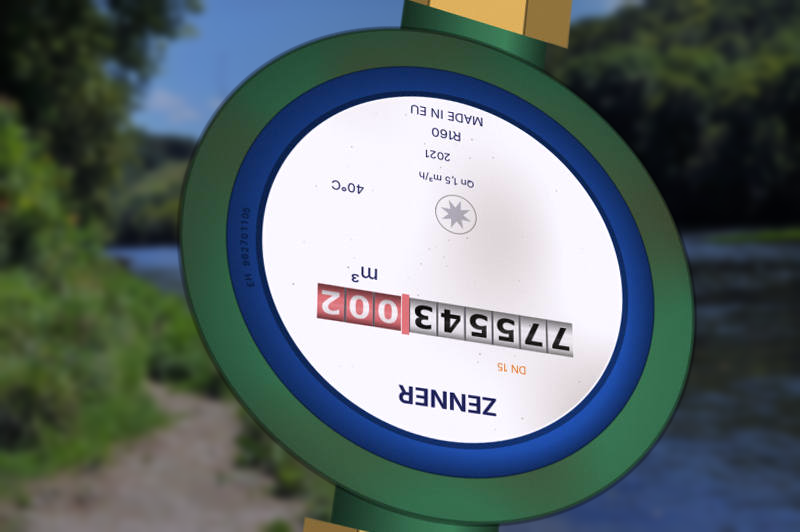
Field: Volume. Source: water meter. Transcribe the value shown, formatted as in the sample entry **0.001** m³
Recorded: **775543.002** m³
